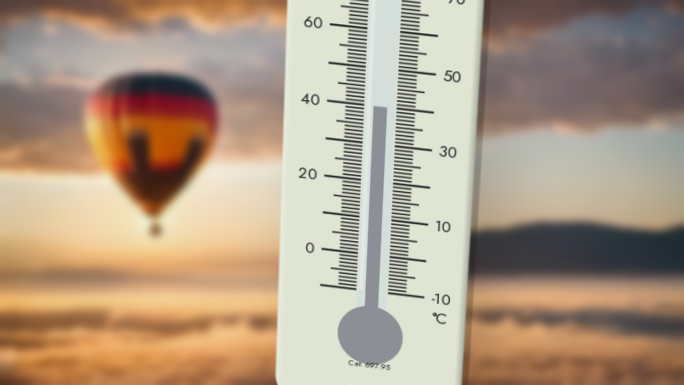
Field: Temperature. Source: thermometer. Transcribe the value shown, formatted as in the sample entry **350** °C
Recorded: **40** °C
